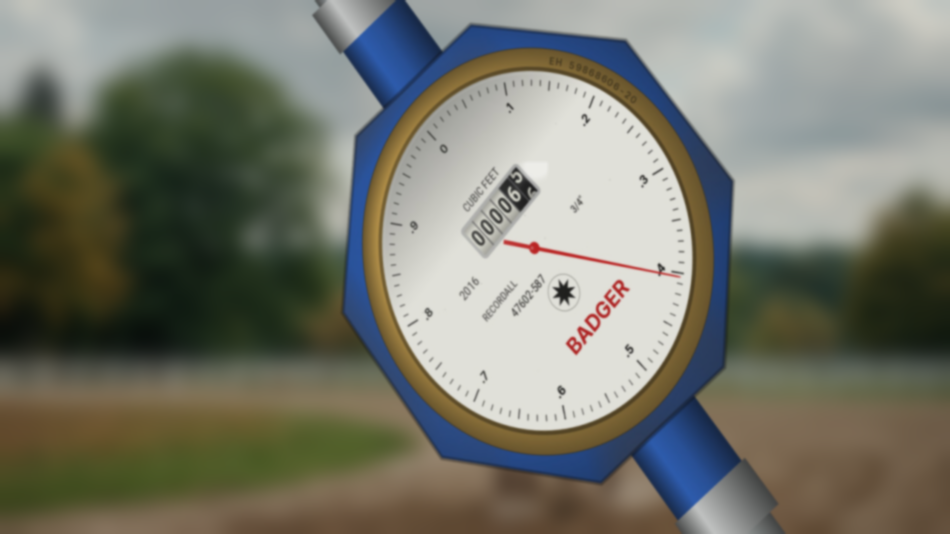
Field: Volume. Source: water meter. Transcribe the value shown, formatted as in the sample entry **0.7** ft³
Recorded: **65.40** ft³
